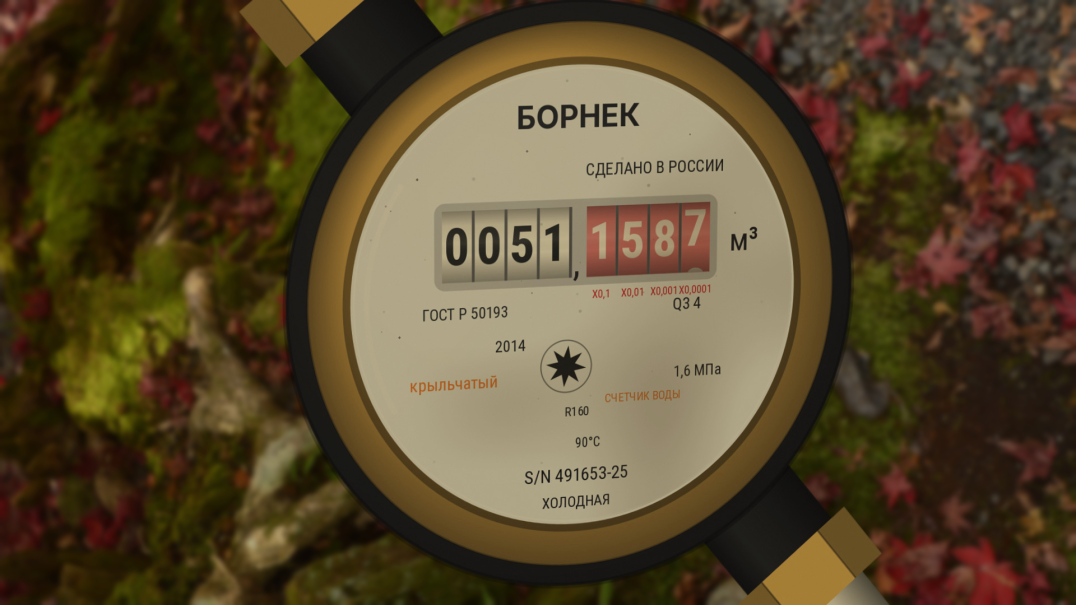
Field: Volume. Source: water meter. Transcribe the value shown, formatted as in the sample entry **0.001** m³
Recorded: **51.1587** m³
